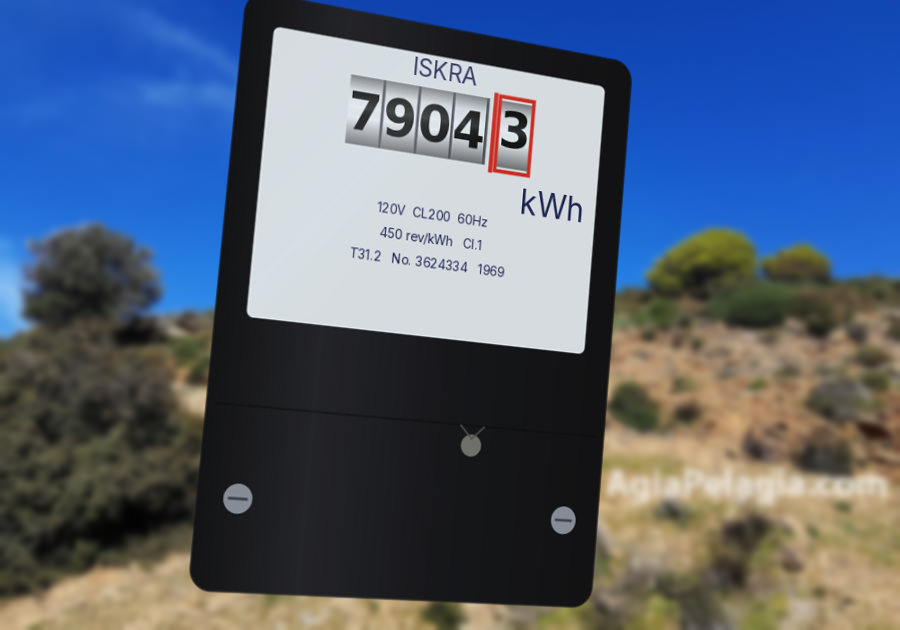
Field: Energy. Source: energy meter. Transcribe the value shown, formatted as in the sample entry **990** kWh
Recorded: **7904.3** kWh
